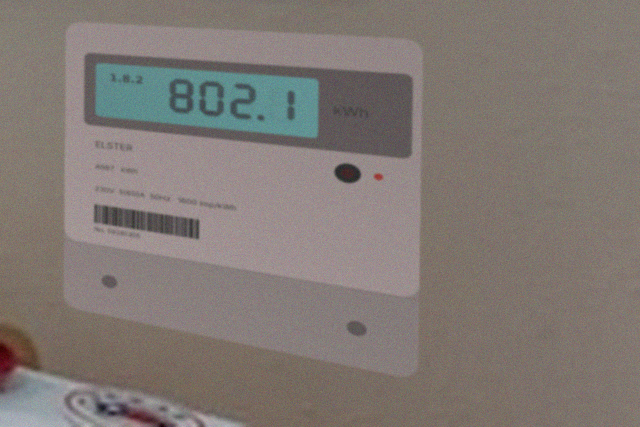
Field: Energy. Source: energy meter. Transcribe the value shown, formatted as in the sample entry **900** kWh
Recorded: **802.1** kWh
